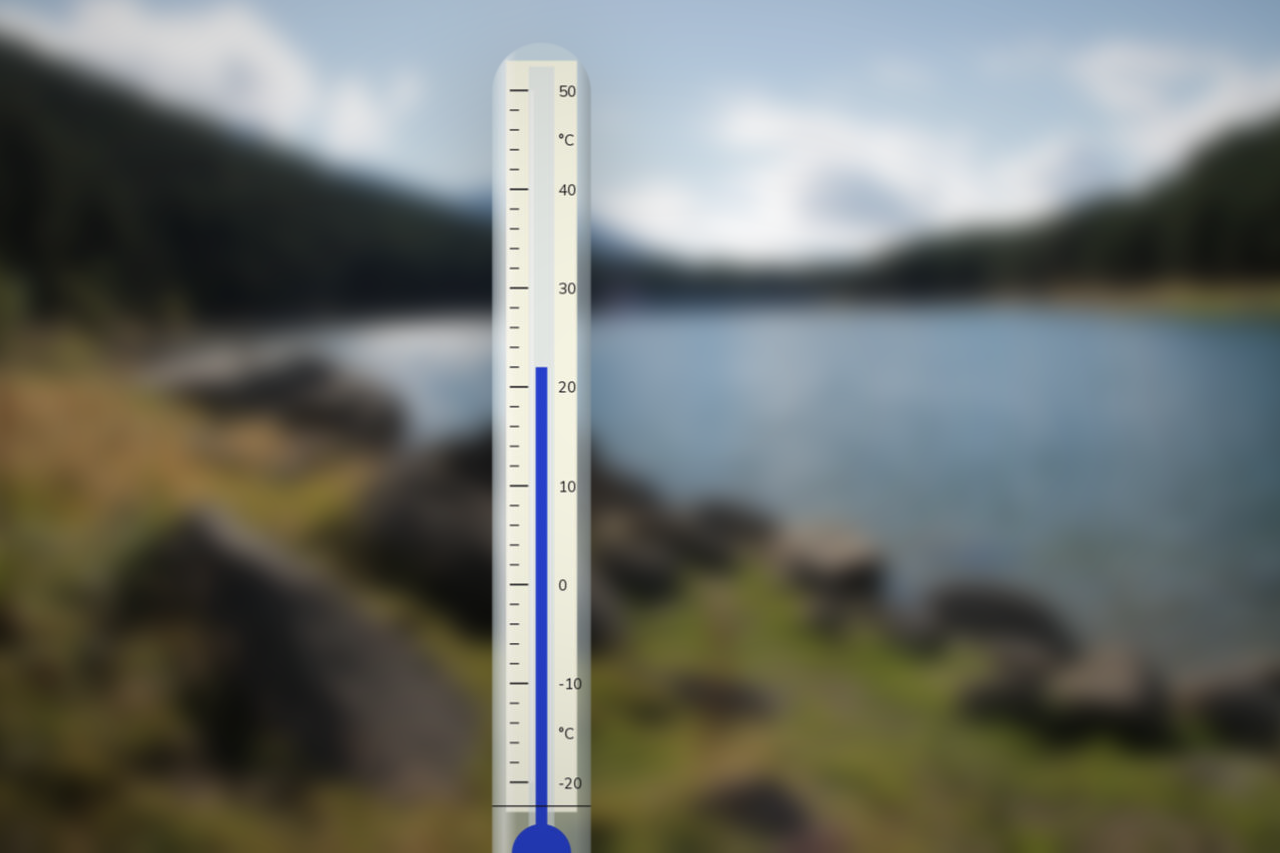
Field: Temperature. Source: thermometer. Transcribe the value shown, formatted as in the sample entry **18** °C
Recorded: **22** °C
